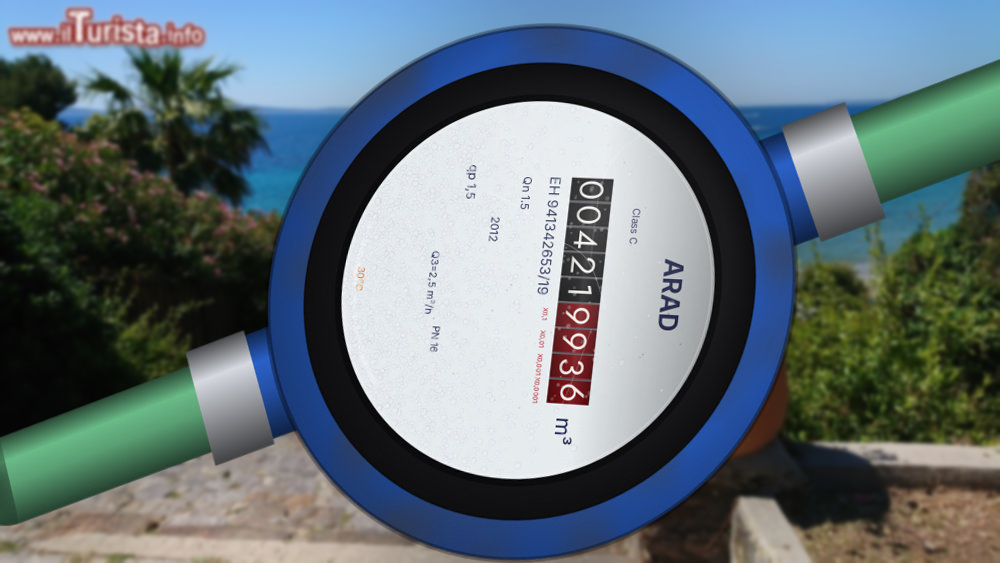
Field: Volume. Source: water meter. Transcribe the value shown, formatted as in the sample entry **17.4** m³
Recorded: **421.9936** m³
